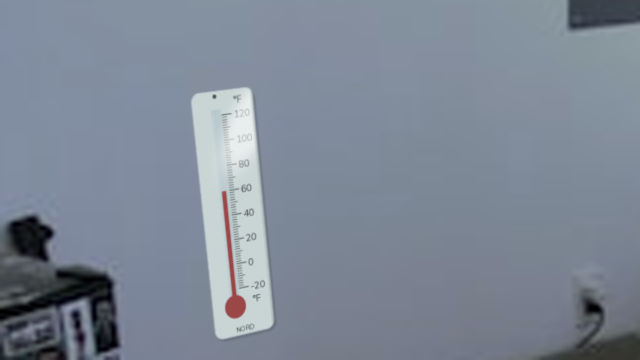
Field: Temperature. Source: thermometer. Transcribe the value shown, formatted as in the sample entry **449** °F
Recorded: **60** °F
